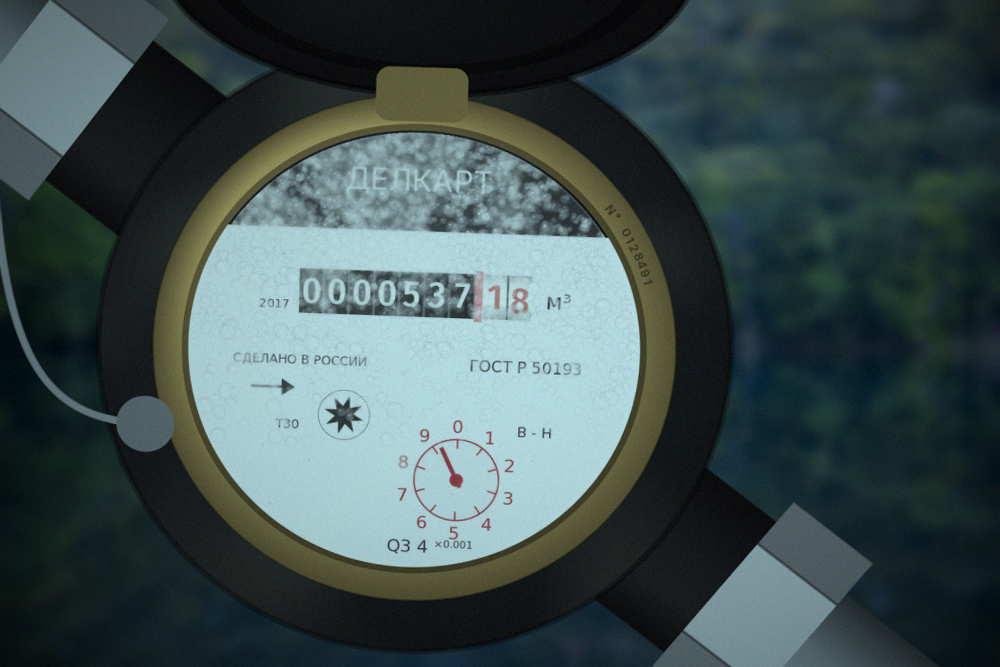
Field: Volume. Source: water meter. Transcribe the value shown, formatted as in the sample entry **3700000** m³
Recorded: **537.179** m³
